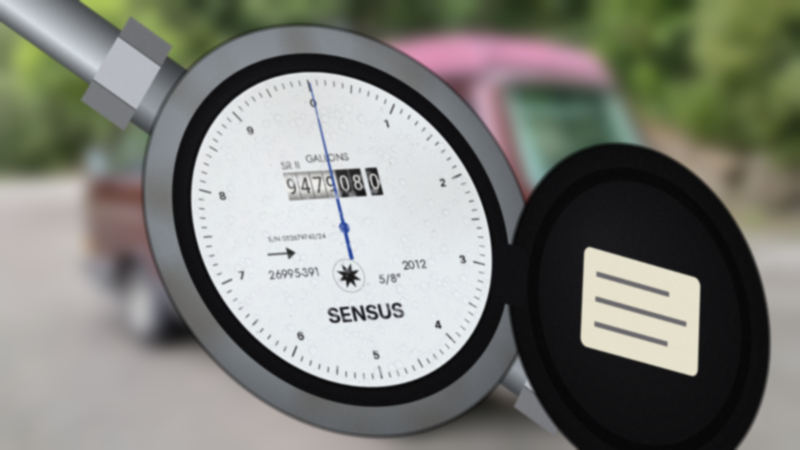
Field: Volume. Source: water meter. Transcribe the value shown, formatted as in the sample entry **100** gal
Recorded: **9479080.0** gal
